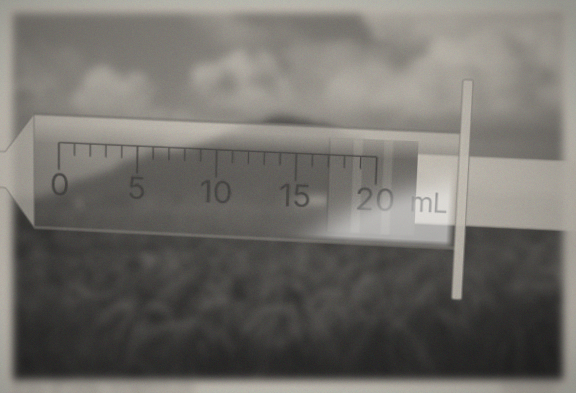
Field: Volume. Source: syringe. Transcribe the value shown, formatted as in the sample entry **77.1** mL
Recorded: **17** mL
